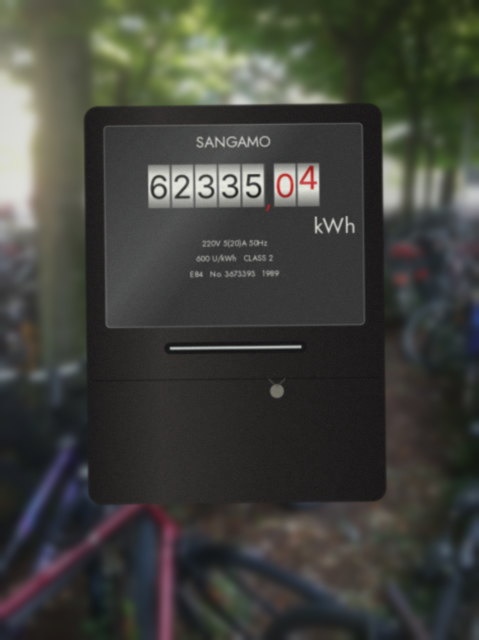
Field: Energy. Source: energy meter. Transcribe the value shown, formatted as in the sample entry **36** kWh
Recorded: **62335.04** kWh
